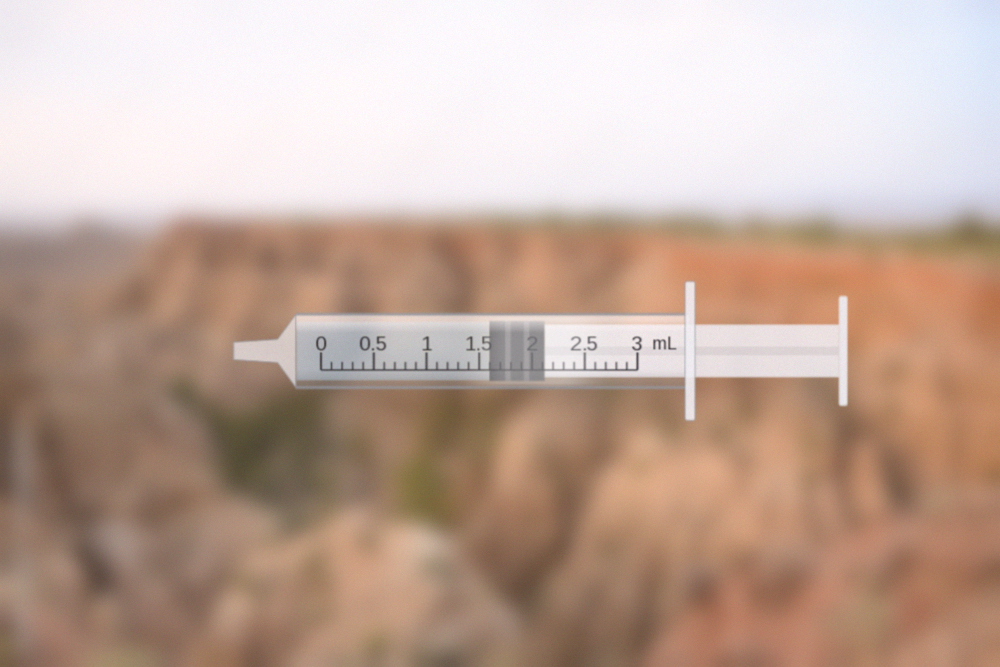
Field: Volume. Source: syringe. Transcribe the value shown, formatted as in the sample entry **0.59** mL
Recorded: **1.6** mL
